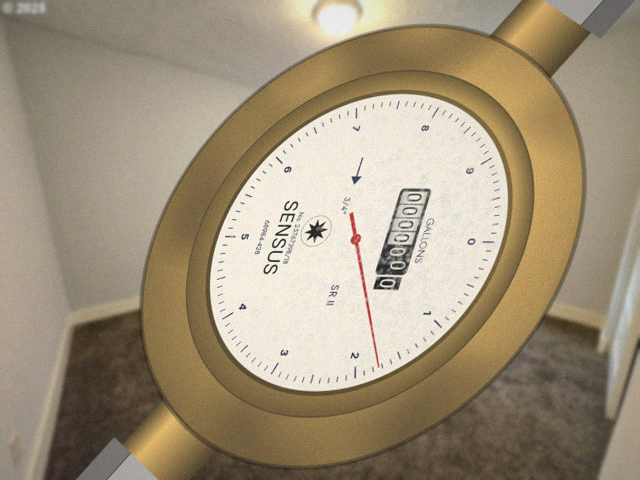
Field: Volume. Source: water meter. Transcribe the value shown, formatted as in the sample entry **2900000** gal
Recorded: **1.7** gal
